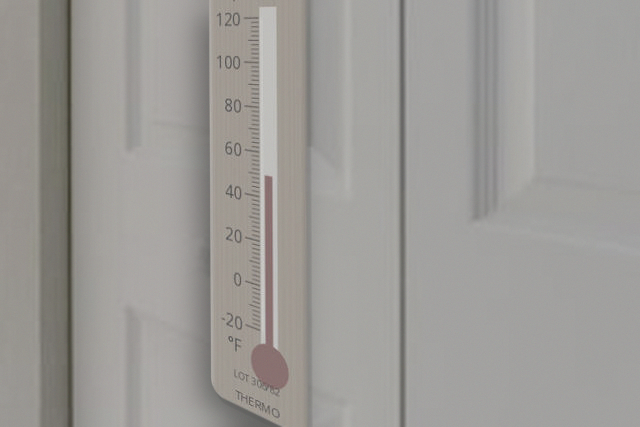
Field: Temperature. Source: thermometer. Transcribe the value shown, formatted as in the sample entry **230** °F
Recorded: **50** °F
